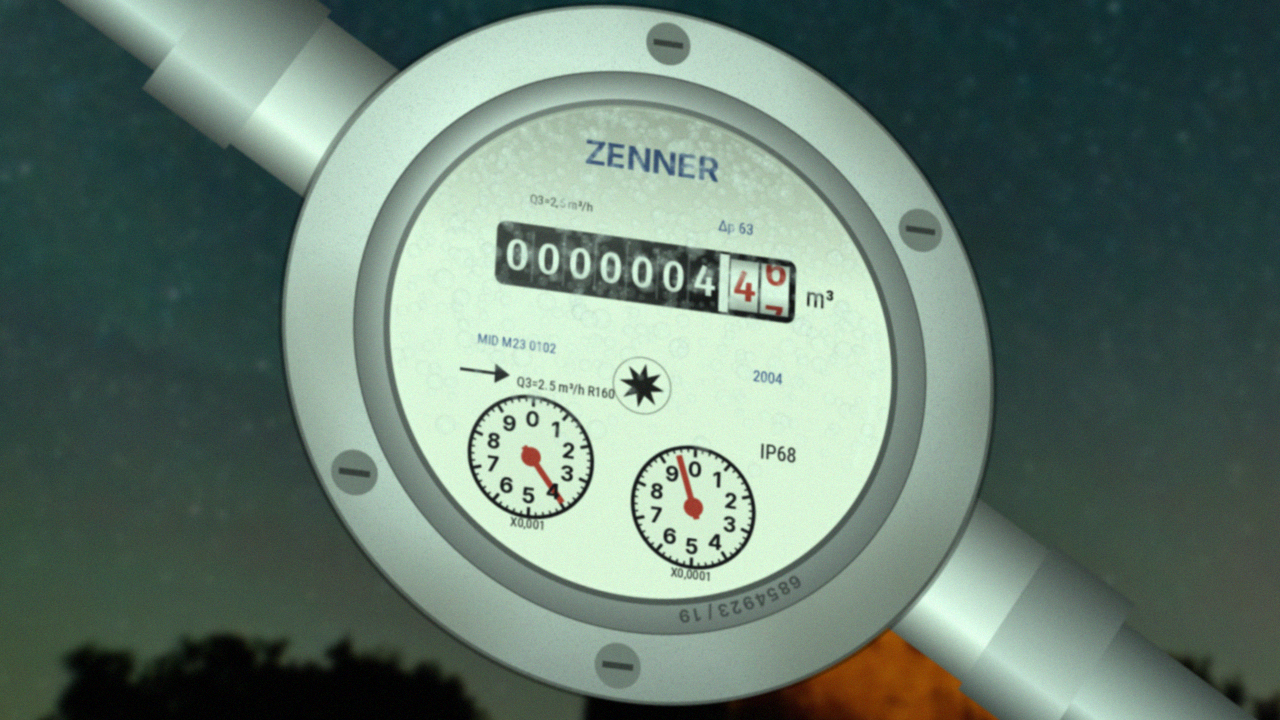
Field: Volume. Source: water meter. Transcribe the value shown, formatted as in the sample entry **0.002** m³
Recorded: **4.4639** m³
